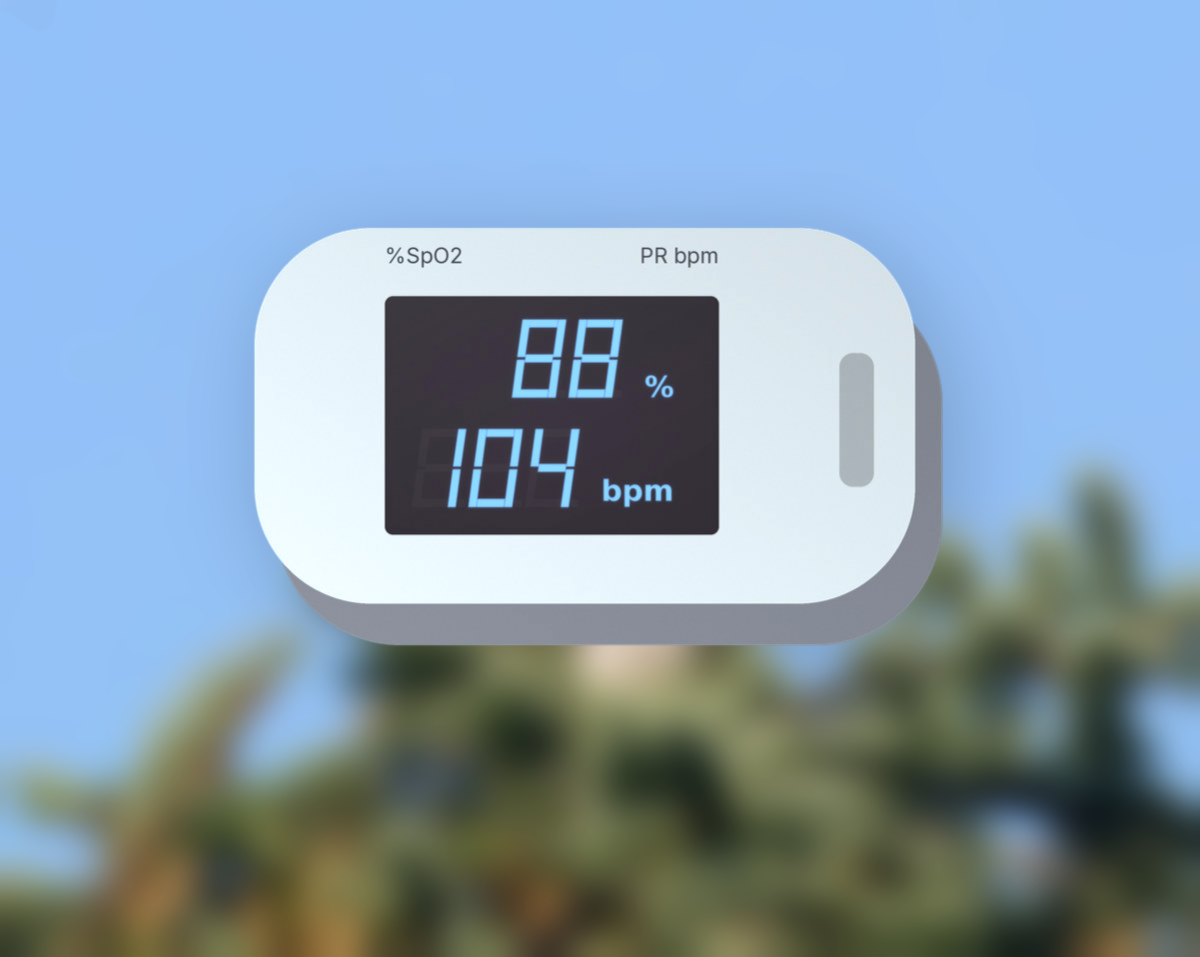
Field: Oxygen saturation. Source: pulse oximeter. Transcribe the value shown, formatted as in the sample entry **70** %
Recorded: **88** %
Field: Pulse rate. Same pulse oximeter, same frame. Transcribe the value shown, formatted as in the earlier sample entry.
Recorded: **104** bpm
